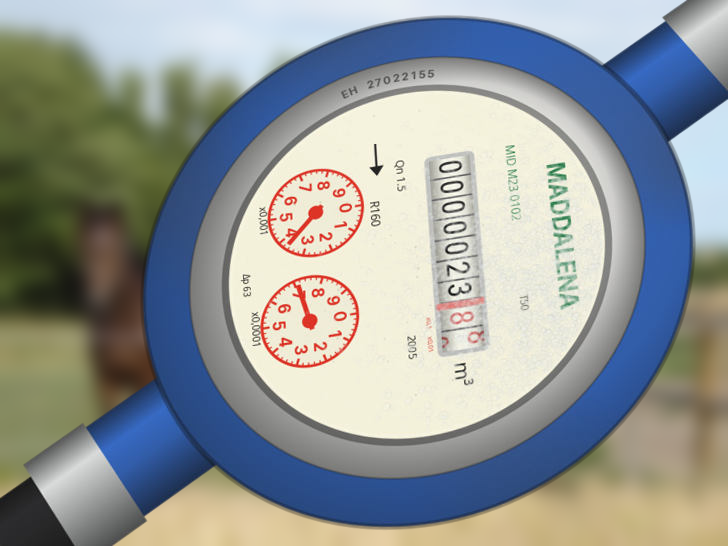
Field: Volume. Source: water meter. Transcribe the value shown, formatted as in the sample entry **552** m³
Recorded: **23.8837** m³
